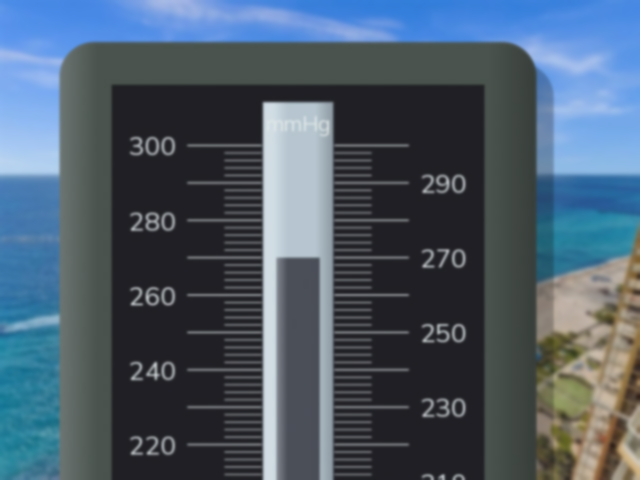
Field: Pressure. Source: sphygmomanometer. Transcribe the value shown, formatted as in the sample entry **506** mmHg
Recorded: **270** mmHg
